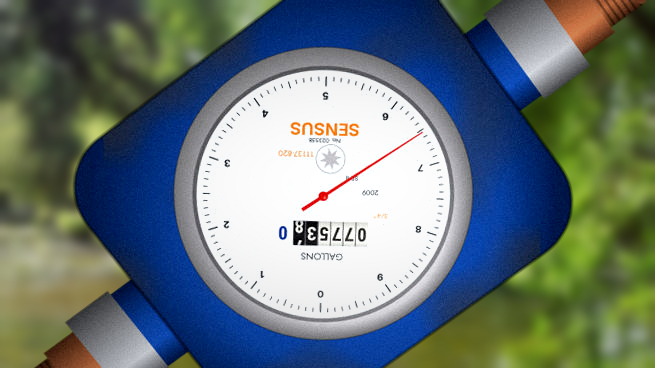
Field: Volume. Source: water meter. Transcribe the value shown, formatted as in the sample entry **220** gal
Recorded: **775376.5** gal
